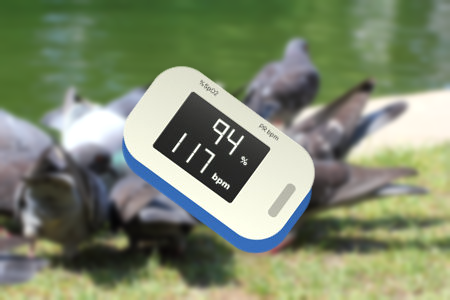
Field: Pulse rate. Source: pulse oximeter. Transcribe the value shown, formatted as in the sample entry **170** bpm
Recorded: **117** bpm
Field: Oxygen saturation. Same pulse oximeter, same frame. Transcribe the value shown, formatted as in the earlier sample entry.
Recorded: **94** %
